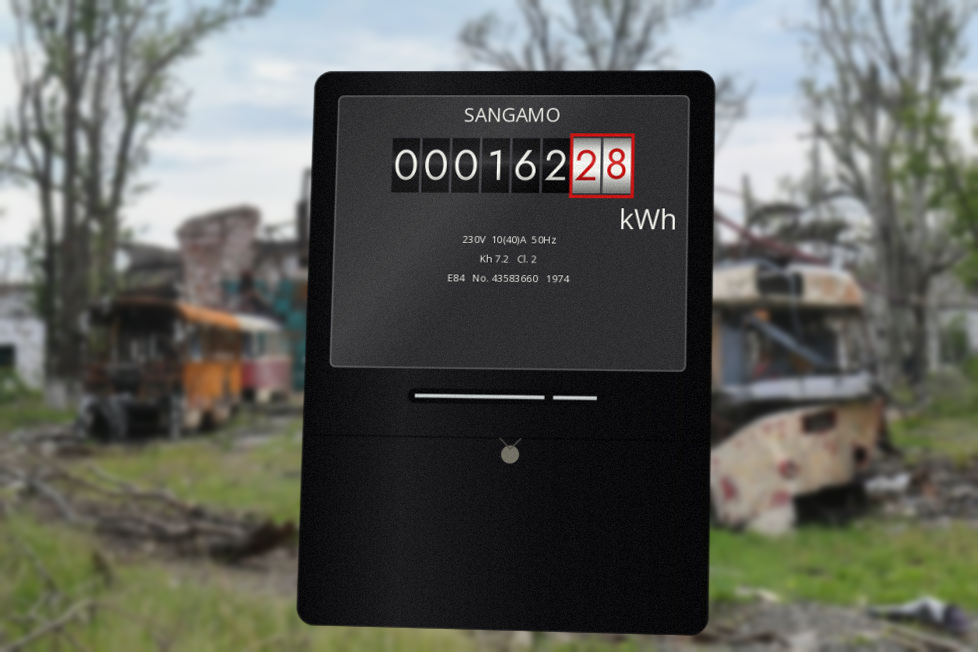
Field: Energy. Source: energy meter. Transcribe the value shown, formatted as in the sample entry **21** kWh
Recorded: **162.28** kWh
